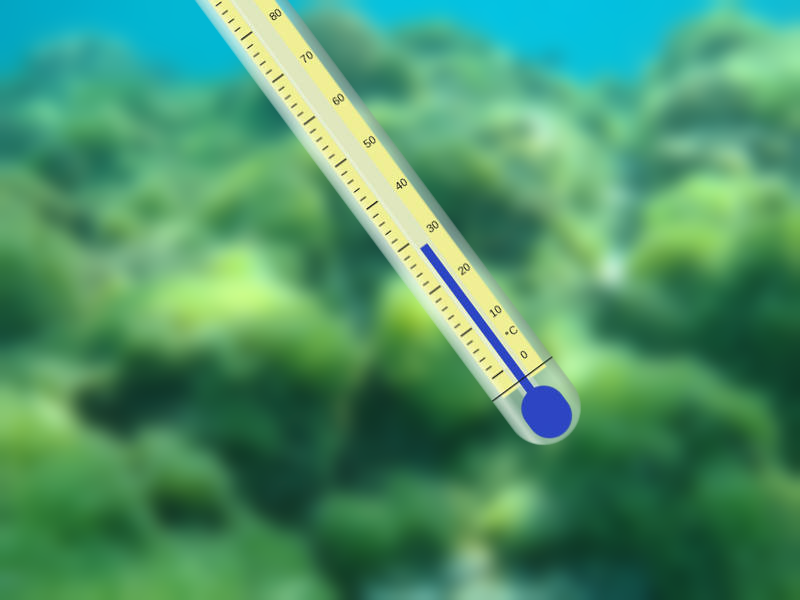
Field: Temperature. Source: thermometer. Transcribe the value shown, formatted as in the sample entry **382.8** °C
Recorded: **28** °C
